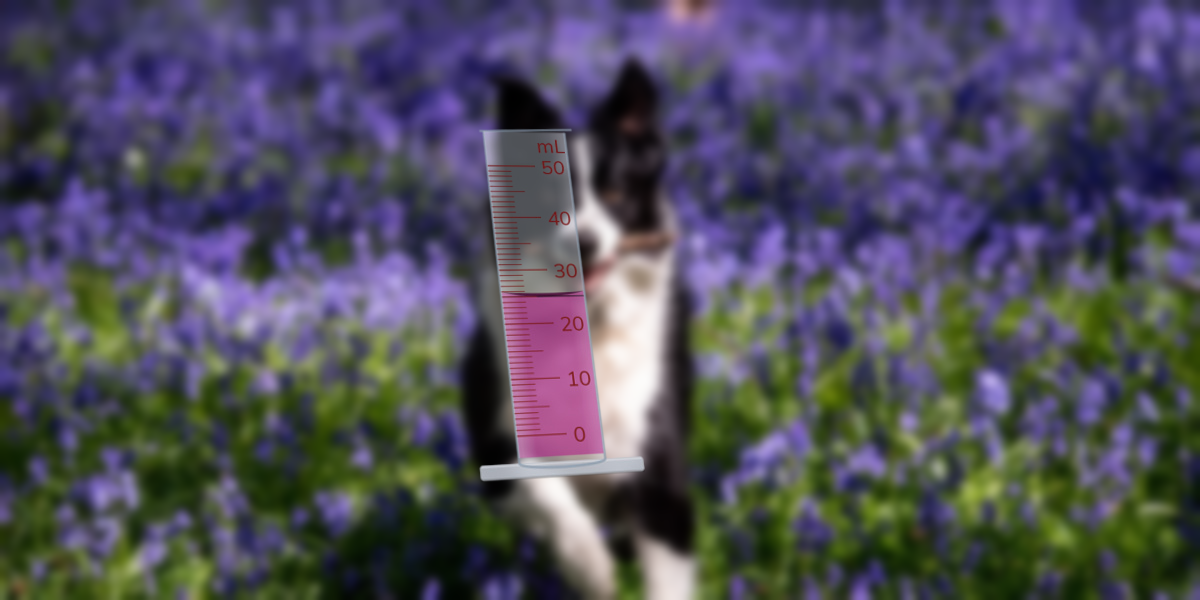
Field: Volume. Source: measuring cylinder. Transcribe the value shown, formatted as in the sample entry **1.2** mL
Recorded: **25** mL
